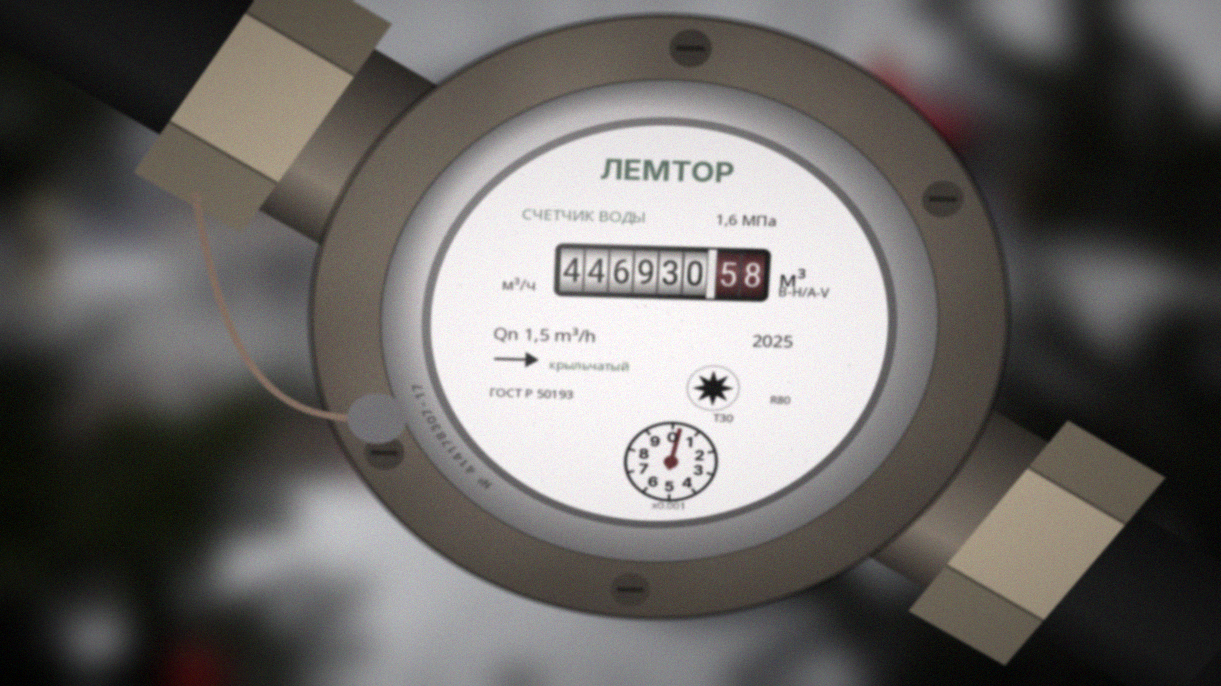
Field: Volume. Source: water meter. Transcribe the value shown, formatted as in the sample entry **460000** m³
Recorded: **446930.580** m³
